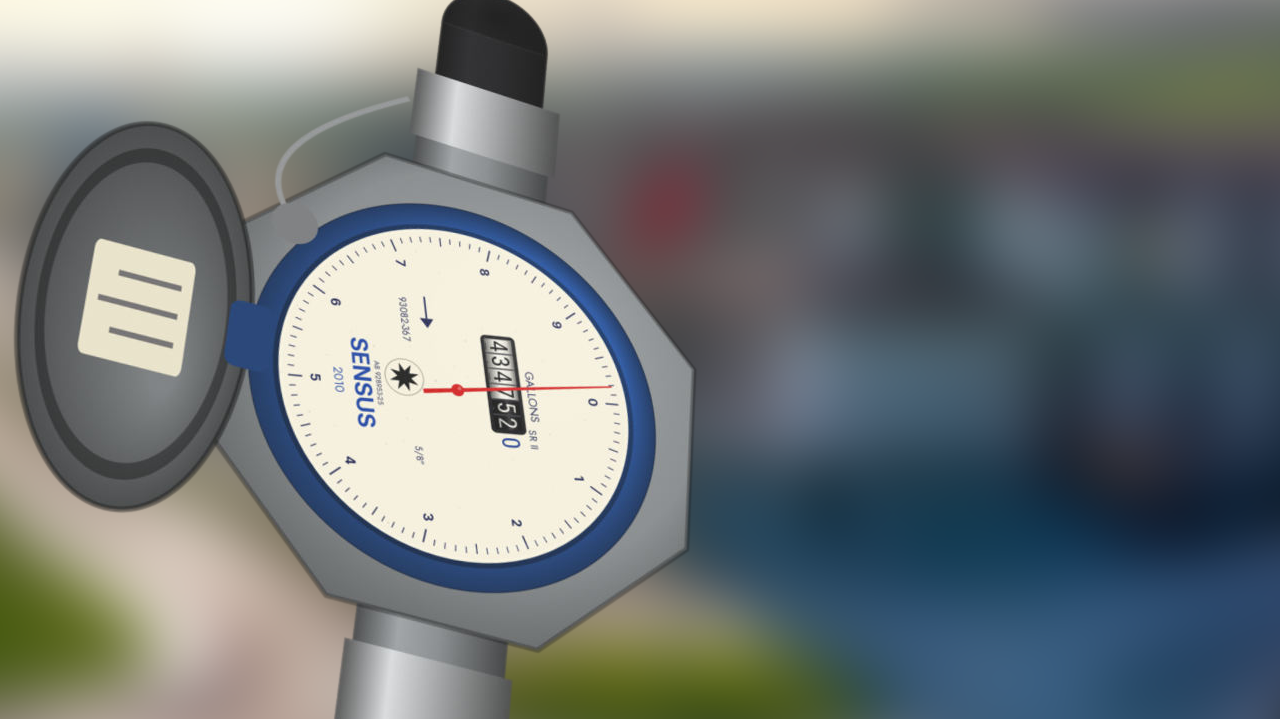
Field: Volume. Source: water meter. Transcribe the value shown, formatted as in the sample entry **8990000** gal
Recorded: **4347519.8** gal
